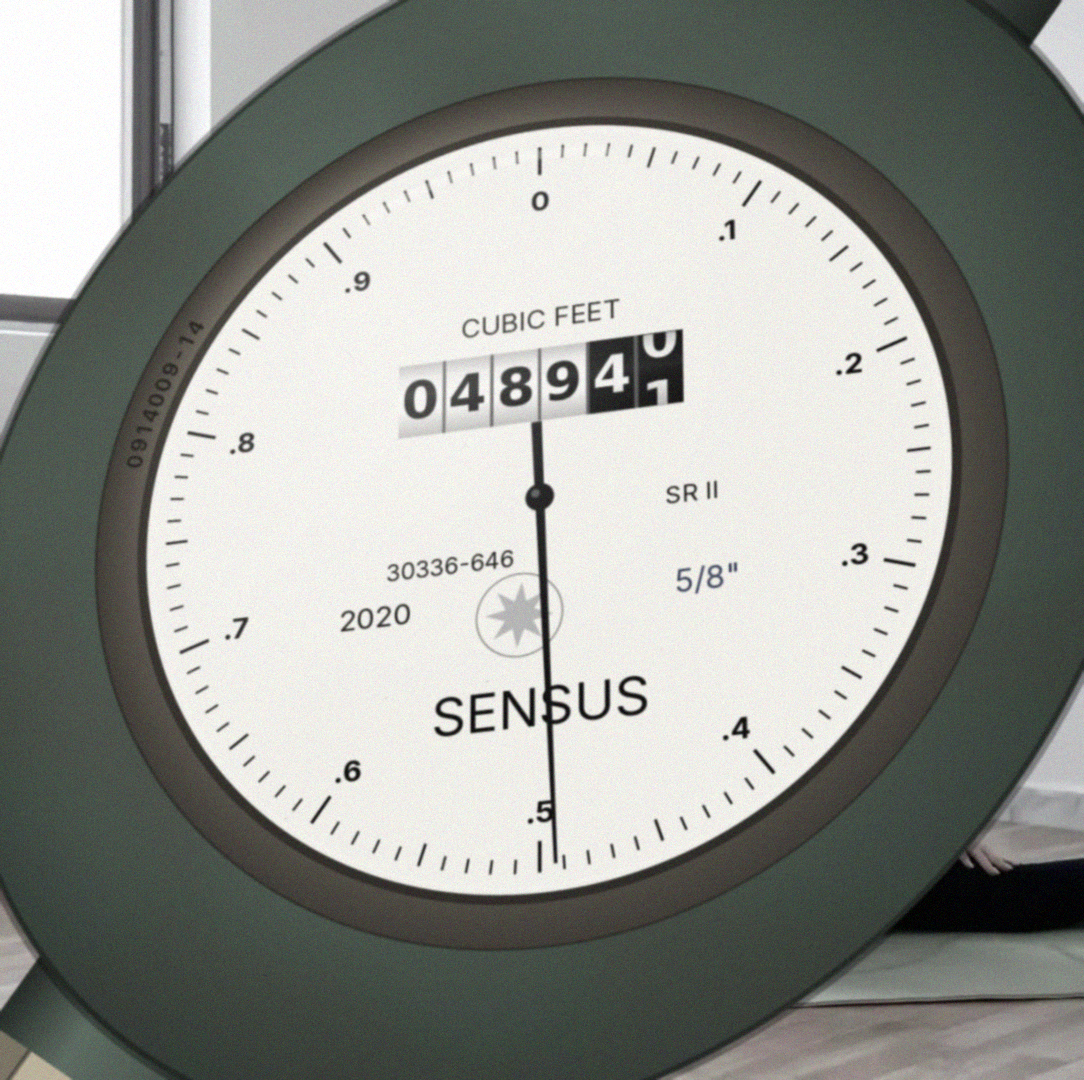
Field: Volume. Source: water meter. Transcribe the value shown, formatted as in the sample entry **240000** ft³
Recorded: **48940.49** ft³
